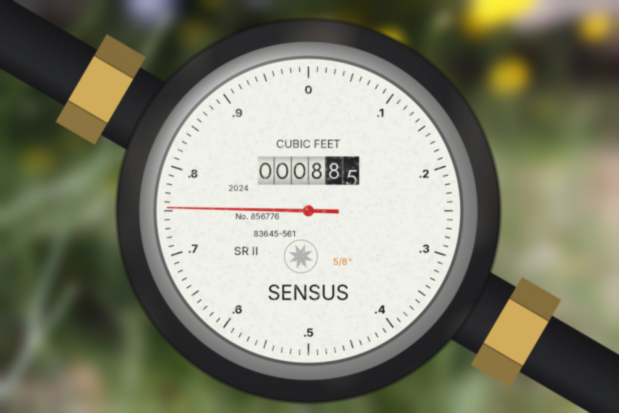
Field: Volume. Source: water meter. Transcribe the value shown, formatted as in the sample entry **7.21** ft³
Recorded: **884.75** ft³
